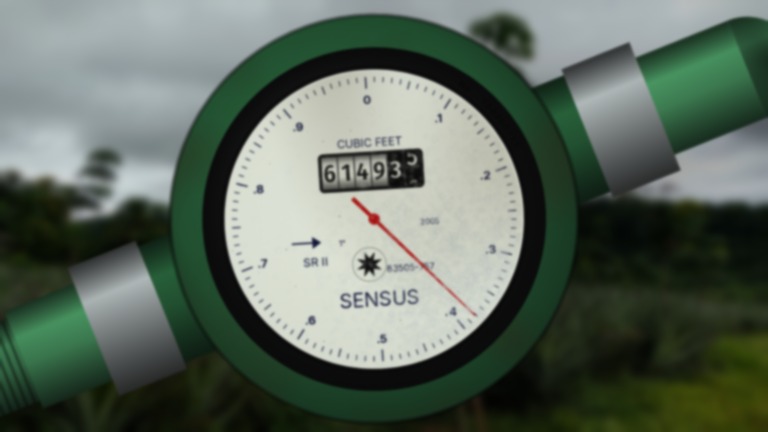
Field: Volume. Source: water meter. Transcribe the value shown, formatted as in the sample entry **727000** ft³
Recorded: **614935.38** ft³
